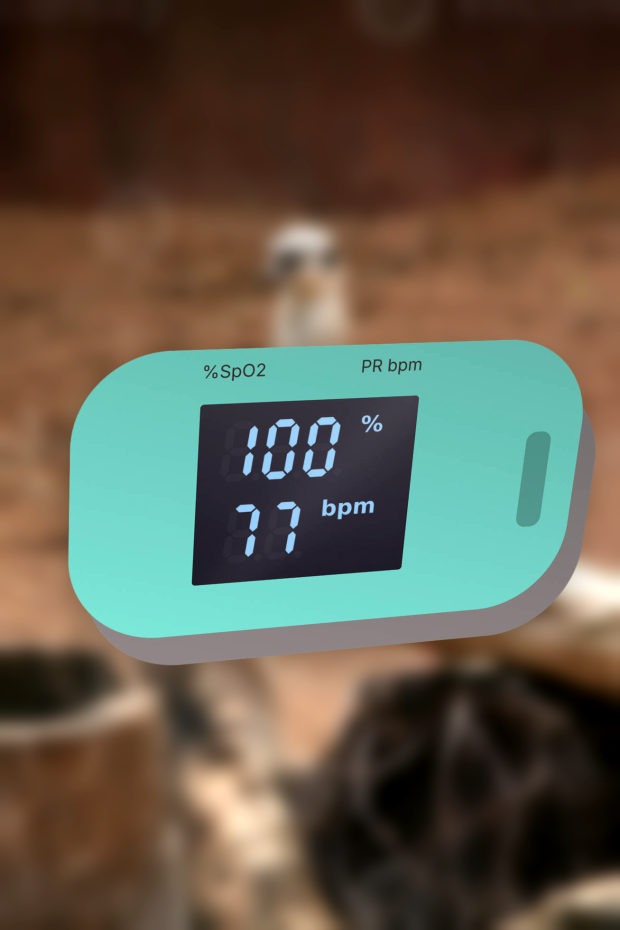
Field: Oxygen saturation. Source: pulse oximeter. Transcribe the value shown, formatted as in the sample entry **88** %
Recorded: **100** %
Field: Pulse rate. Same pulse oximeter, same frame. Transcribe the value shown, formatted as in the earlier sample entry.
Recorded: **77** bpm
